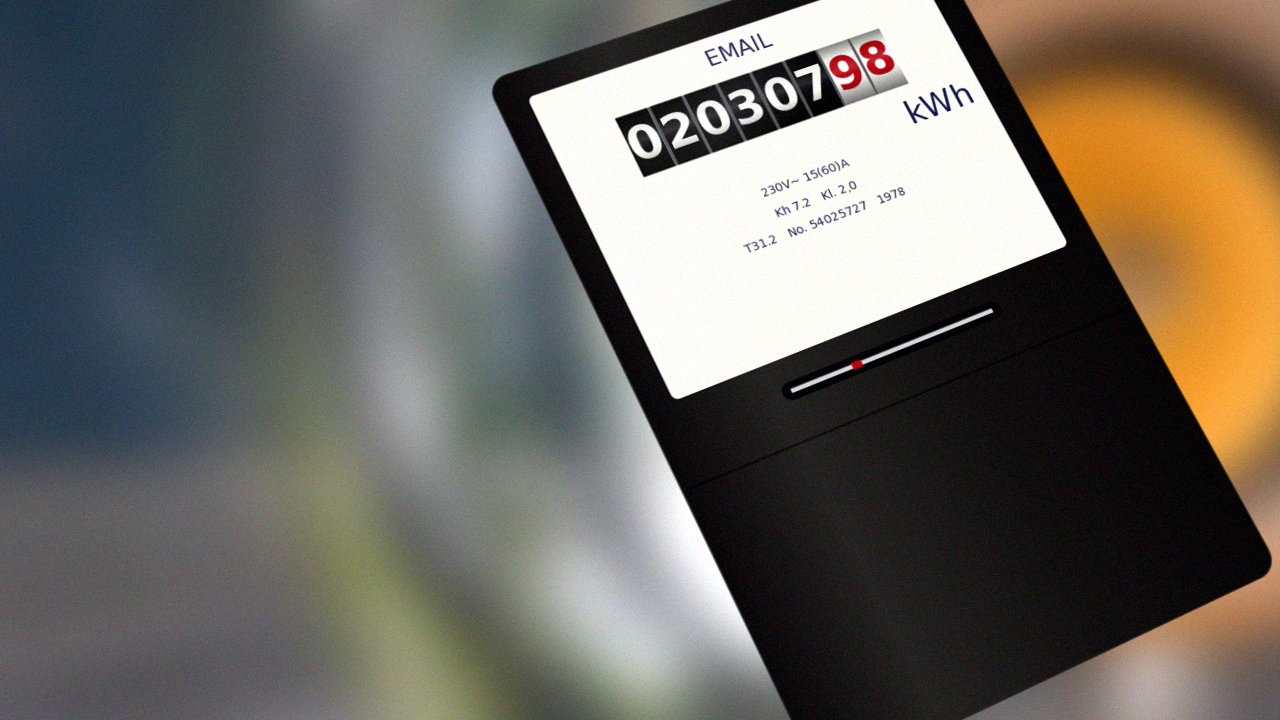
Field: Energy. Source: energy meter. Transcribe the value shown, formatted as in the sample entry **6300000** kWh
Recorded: **20307.98** kWh
